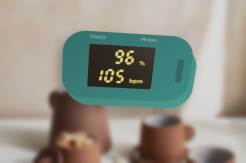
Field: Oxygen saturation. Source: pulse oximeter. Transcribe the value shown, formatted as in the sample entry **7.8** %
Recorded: **96** %
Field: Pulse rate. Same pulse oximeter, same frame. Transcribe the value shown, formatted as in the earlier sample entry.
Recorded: **105** bpm
